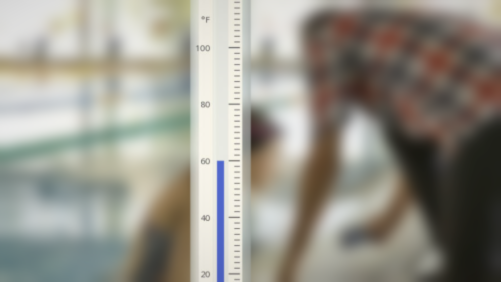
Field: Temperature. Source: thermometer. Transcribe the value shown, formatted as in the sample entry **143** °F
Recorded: **60** °F
